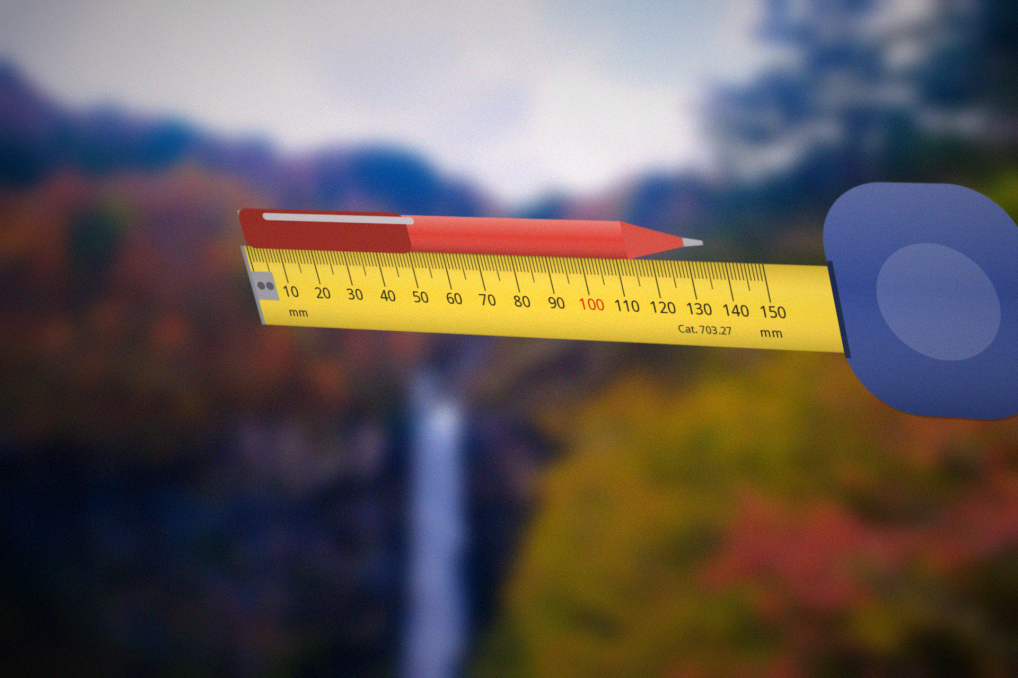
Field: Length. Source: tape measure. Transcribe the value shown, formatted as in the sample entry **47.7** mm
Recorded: **135** mm
